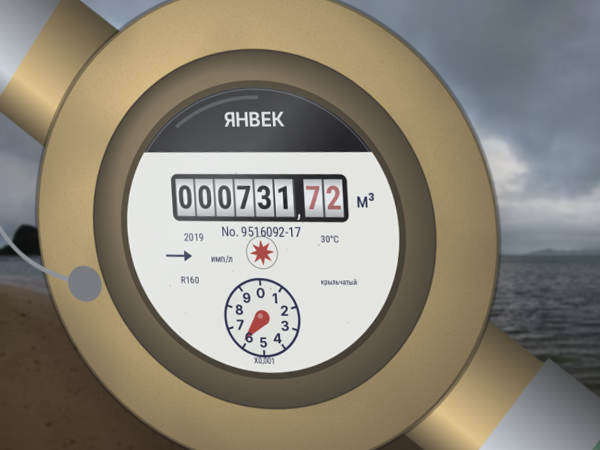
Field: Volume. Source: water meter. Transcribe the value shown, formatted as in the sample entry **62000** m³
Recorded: **731.726** m³
